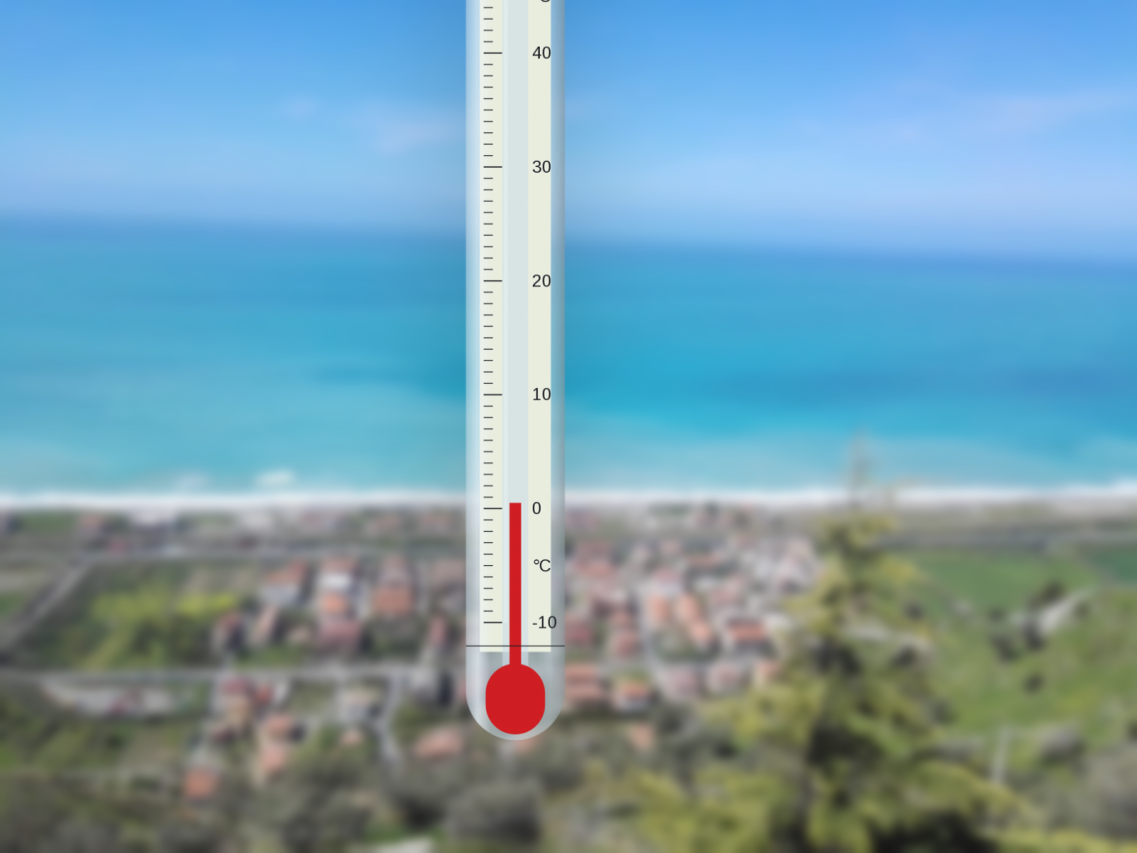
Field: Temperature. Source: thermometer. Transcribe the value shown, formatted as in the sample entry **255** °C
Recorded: **0.5** °C
